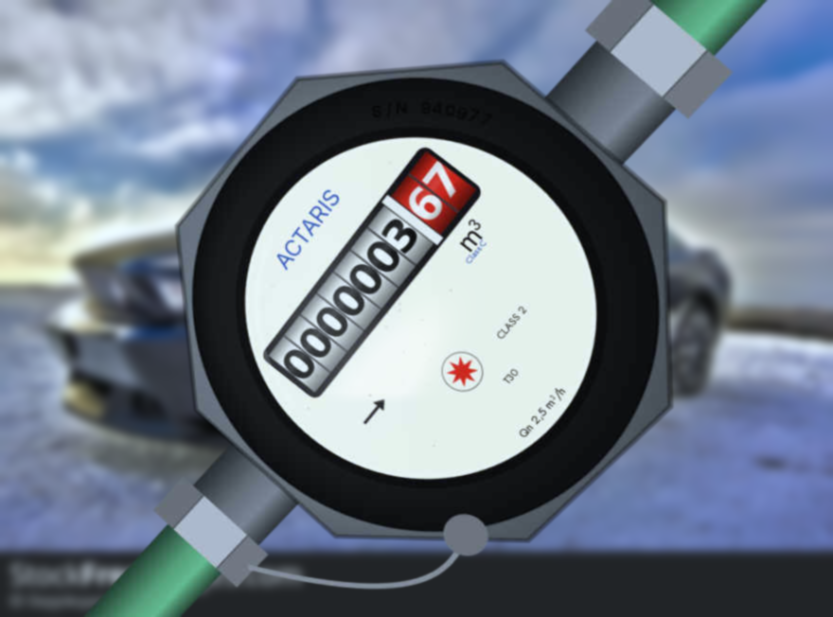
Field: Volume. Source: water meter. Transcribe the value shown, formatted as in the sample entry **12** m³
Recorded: **3.67** m³
